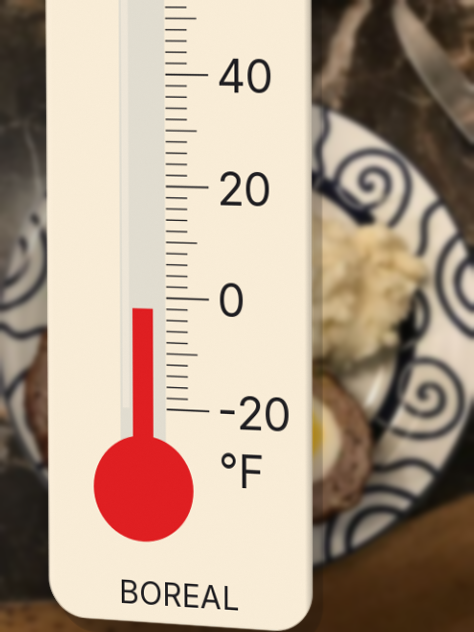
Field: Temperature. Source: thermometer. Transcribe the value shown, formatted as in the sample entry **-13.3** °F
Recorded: **-2** °F
